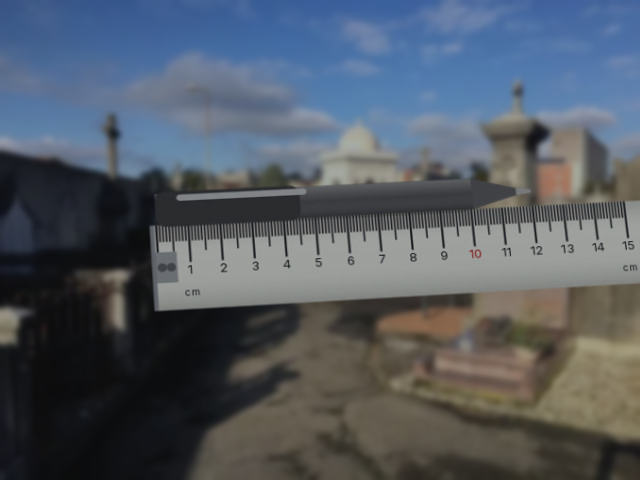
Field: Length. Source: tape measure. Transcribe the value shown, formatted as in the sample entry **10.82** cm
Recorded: **12** cm
